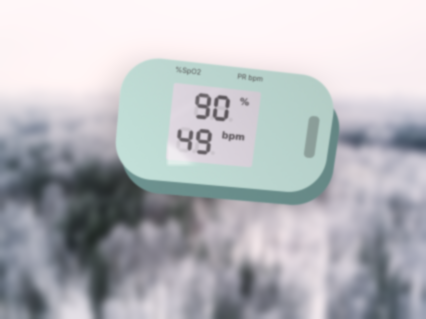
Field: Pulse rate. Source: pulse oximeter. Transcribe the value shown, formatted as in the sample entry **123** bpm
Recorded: **49** bpm
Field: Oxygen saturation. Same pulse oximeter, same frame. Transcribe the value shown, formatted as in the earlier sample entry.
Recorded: **90** %
